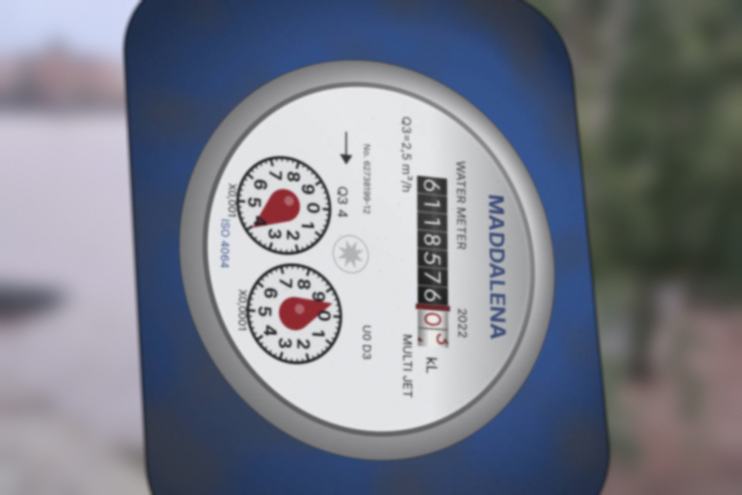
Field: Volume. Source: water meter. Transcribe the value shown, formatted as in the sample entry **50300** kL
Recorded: **6118576.0339** kL
